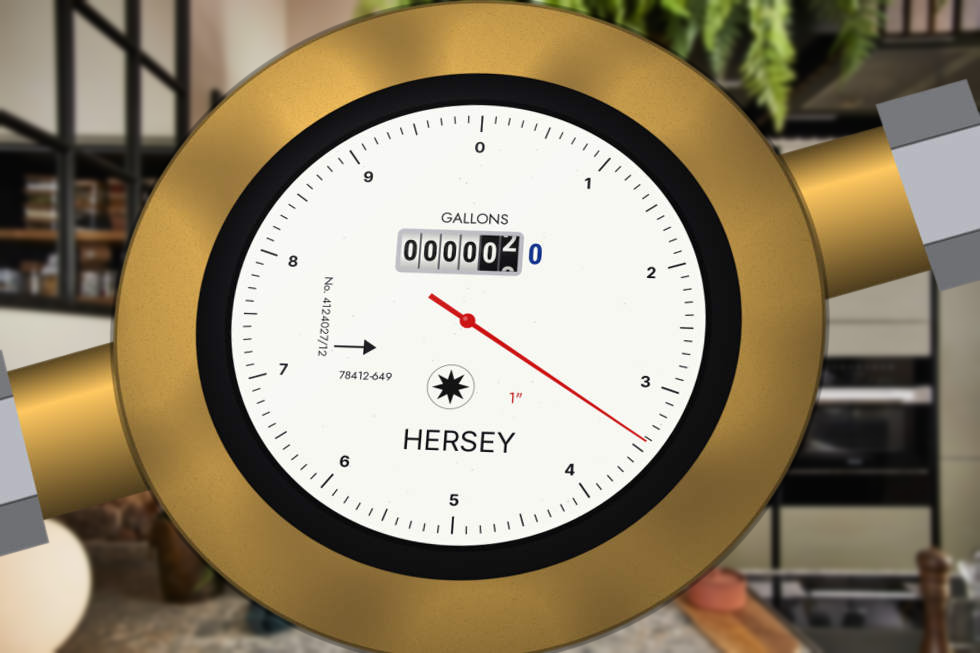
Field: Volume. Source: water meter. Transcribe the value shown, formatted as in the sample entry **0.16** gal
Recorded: **23.4** gal
